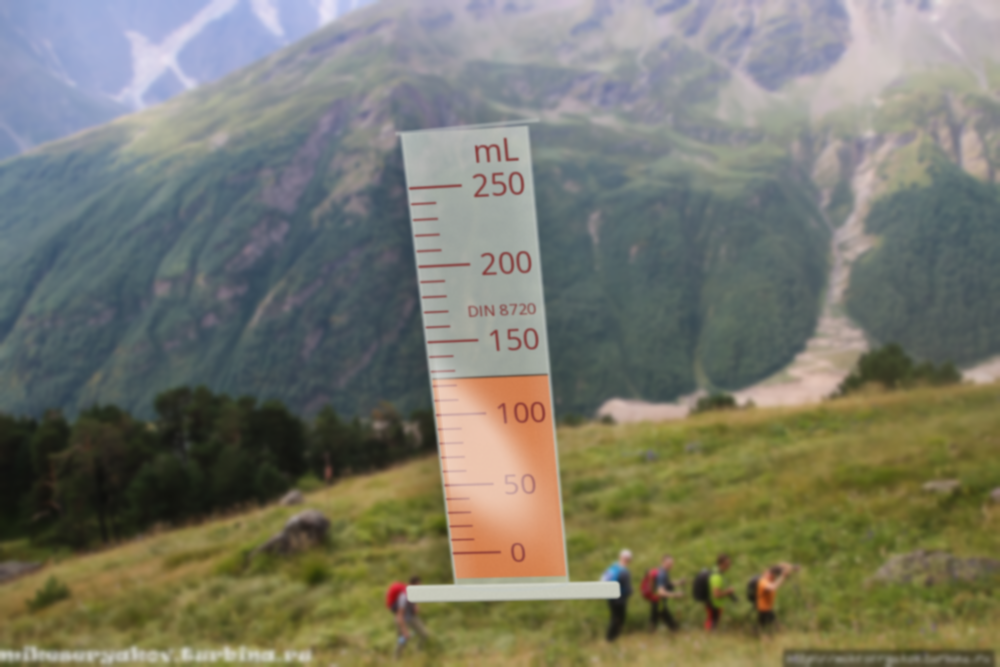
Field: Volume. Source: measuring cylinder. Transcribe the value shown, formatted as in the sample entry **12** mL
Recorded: **125** mL
